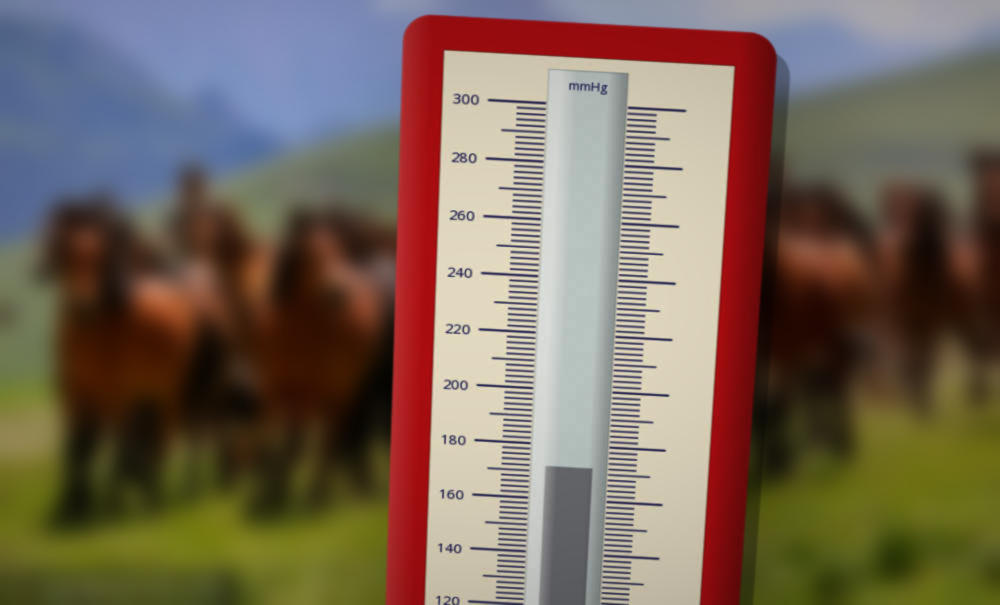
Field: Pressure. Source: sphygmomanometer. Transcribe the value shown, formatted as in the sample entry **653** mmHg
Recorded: **172** mmHg
